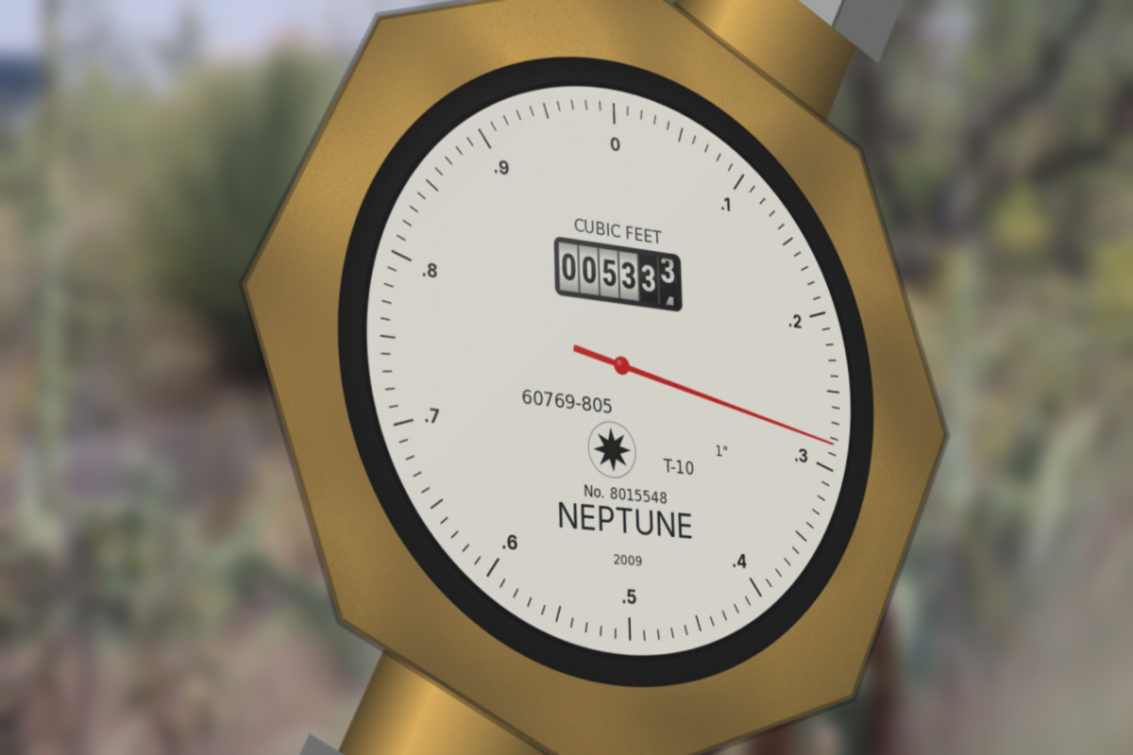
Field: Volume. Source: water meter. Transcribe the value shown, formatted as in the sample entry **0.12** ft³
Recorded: **5333.28** ft³
